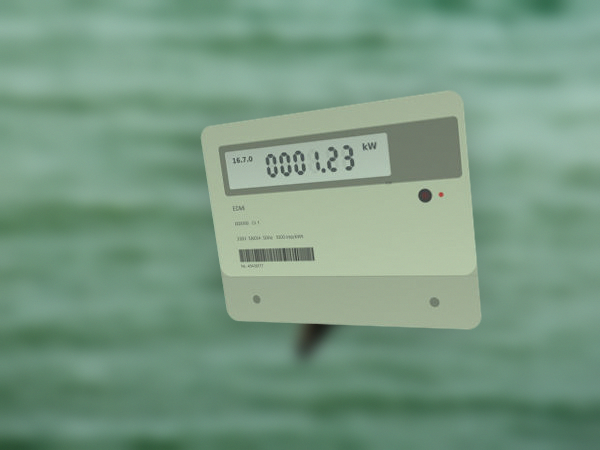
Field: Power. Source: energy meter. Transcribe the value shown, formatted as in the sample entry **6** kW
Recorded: **1.23** kW
